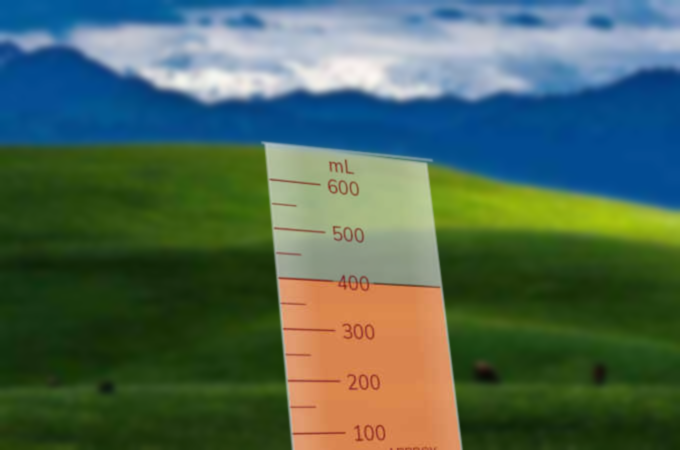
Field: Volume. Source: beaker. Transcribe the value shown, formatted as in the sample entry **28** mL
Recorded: **400** mL
